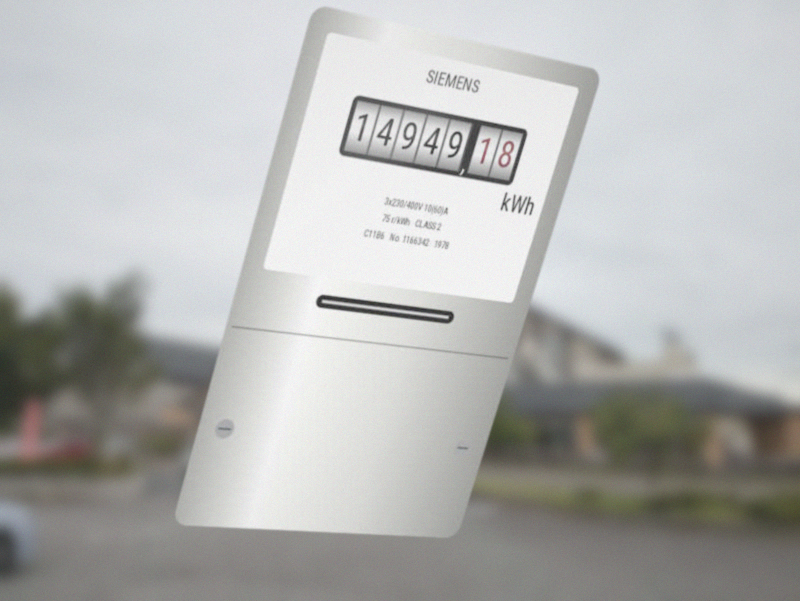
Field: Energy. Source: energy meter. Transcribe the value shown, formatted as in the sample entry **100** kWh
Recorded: **14949.18** kWh
